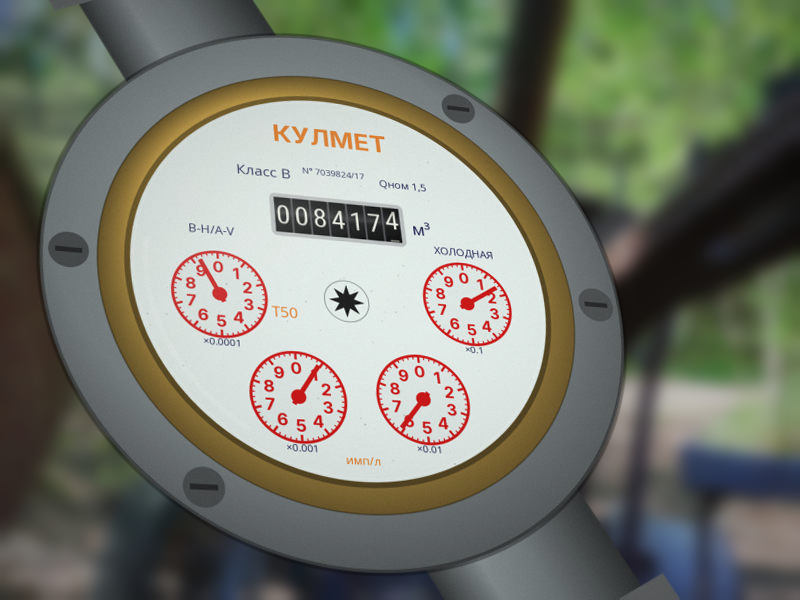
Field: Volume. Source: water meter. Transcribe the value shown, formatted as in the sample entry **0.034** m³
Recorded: **84174.1609** m³
